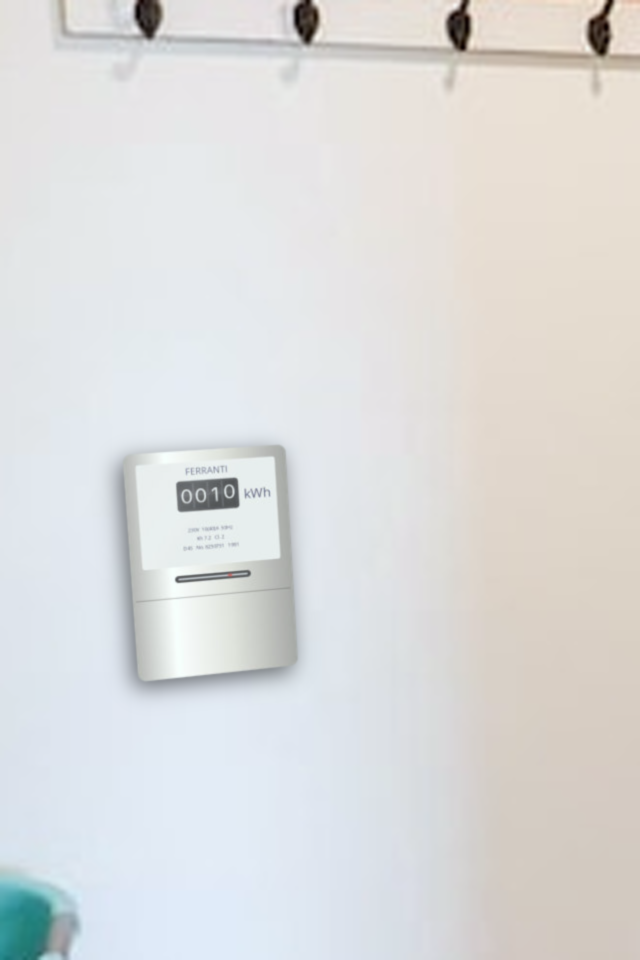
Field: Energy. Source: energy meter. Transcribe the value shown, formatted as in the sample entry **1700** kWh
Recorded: **10** kWh
